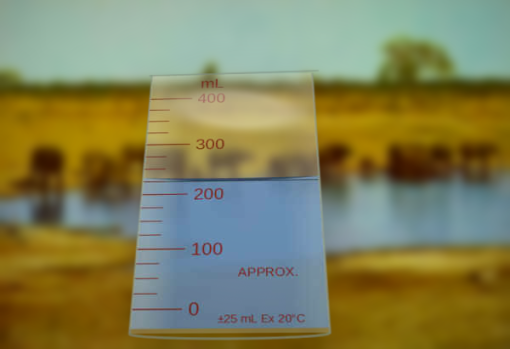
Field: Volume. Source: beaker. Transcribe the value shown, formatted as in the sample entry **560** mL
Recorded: **225** mL
